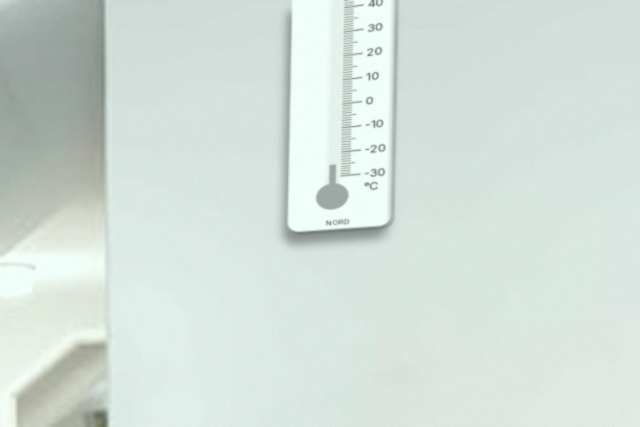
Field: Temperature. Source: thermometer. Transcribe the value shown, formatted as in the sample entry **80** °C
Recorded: **-25** °C
